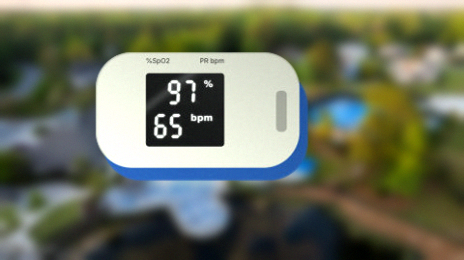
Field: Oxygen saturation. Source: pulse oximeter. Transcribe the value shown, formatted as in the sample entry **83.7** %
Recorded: **97** %
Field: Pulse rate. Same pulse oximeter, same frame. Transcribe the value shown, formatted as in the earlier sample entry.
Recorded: **65** bpm
